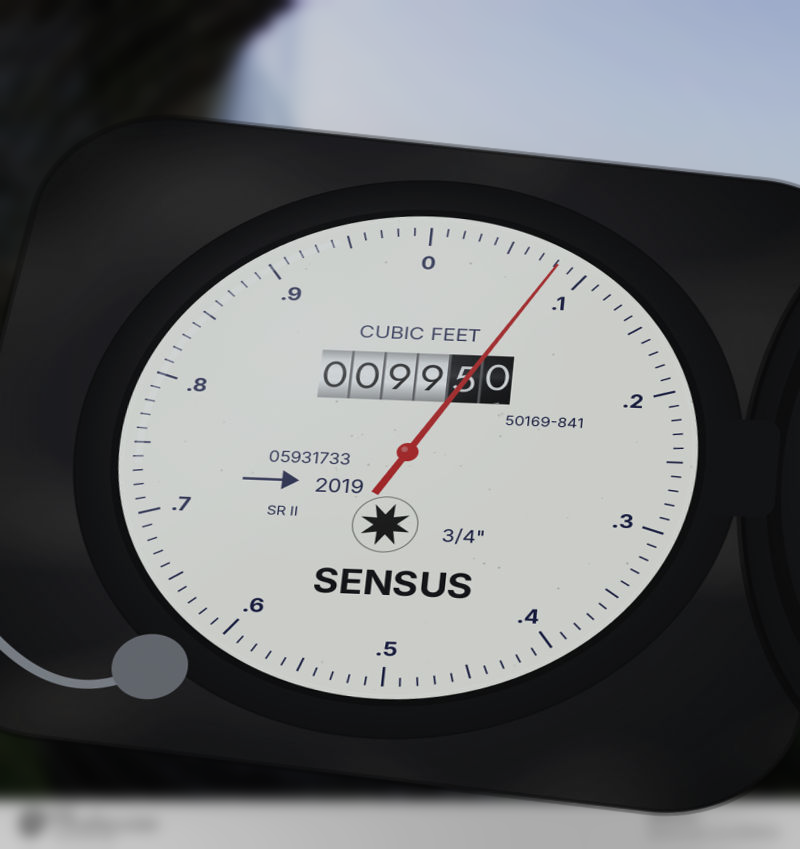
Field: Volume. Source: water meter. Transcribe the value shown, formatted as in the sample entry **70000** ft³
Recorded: **9950.08** ft³
